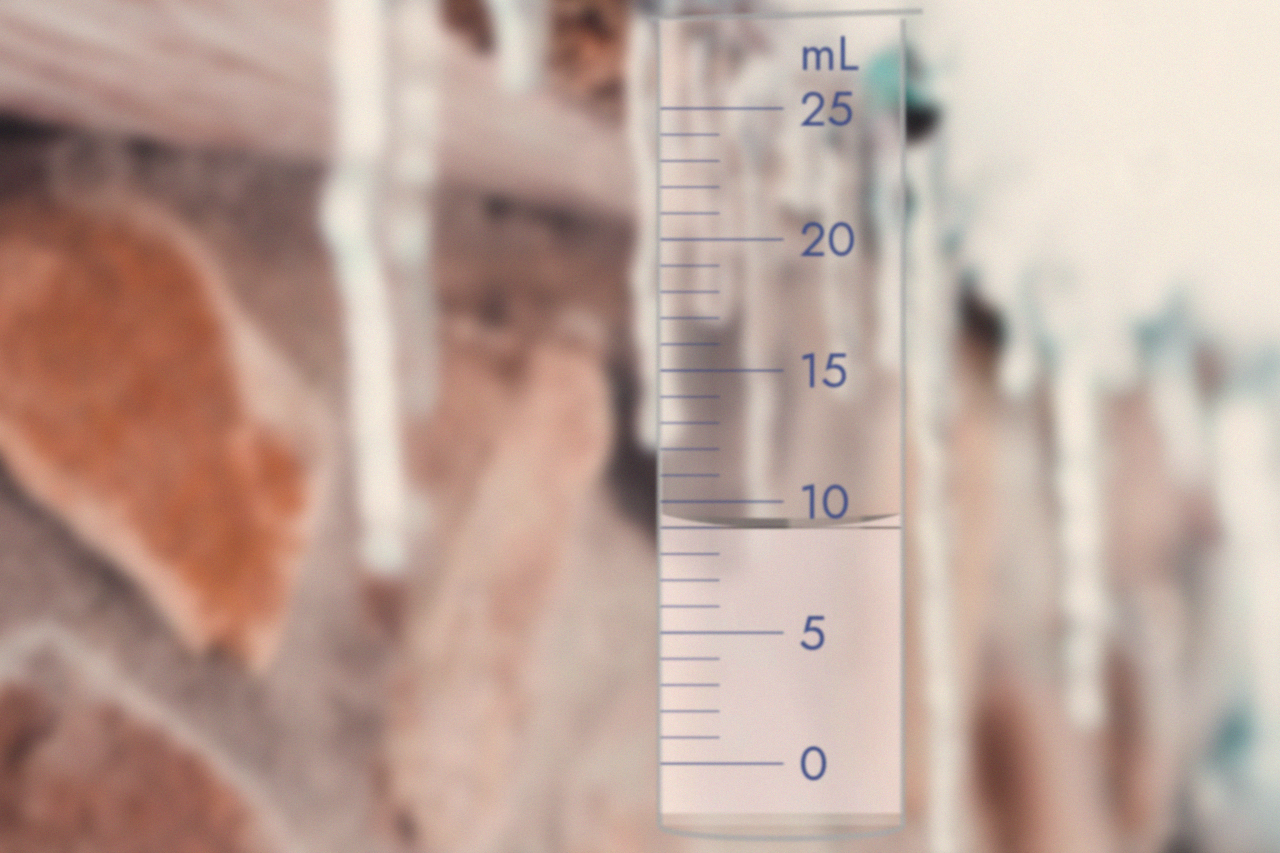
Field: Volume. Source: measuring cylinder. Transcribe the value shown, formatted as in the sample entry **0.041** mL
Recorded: **9** mL
